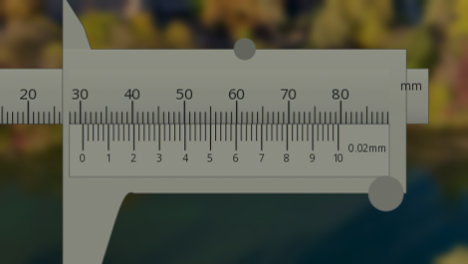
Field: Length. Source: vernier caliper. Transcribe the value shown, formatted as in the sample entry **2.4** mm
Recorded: **30.5** mm
